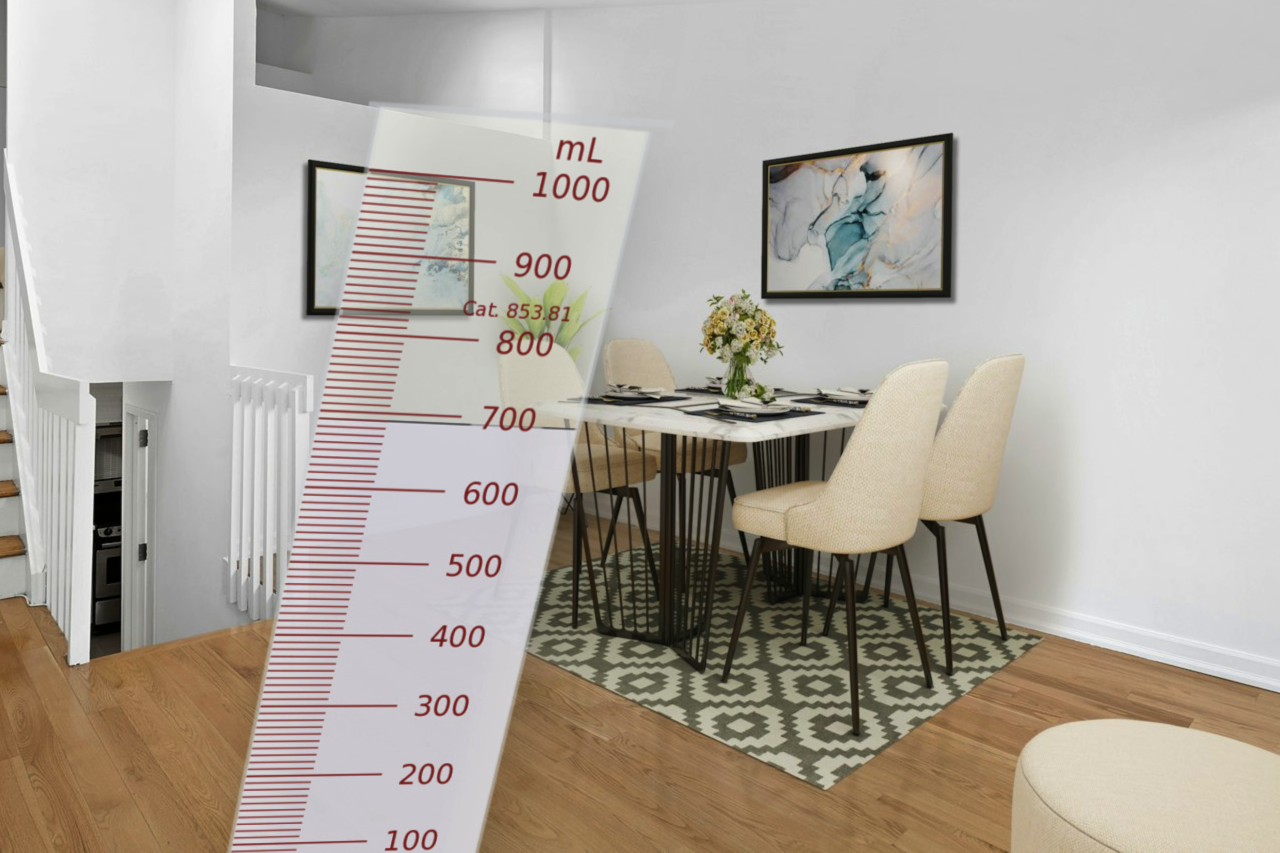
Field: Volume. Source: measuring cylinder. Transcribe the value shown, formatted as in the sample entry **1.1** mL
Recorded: **690** mL
